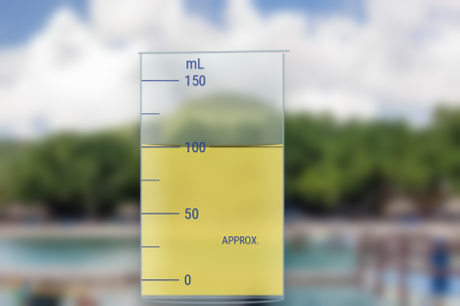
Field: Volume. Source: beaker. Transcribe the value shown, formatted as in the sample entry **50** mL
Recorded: **100** mL
